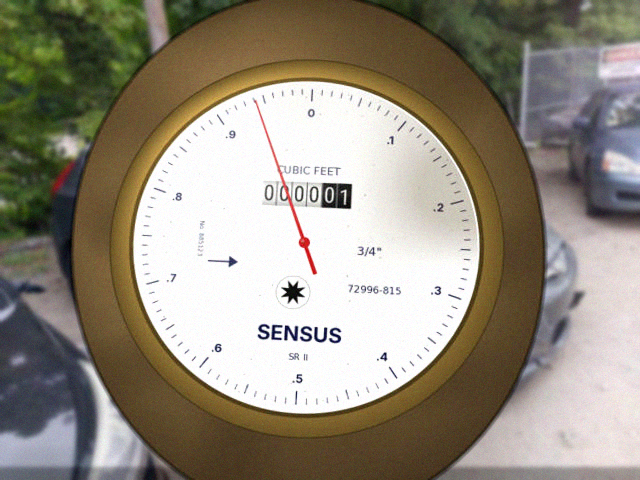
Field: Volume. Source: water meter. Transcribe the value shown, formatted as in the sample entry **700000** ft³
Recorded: **0.94** ft³
